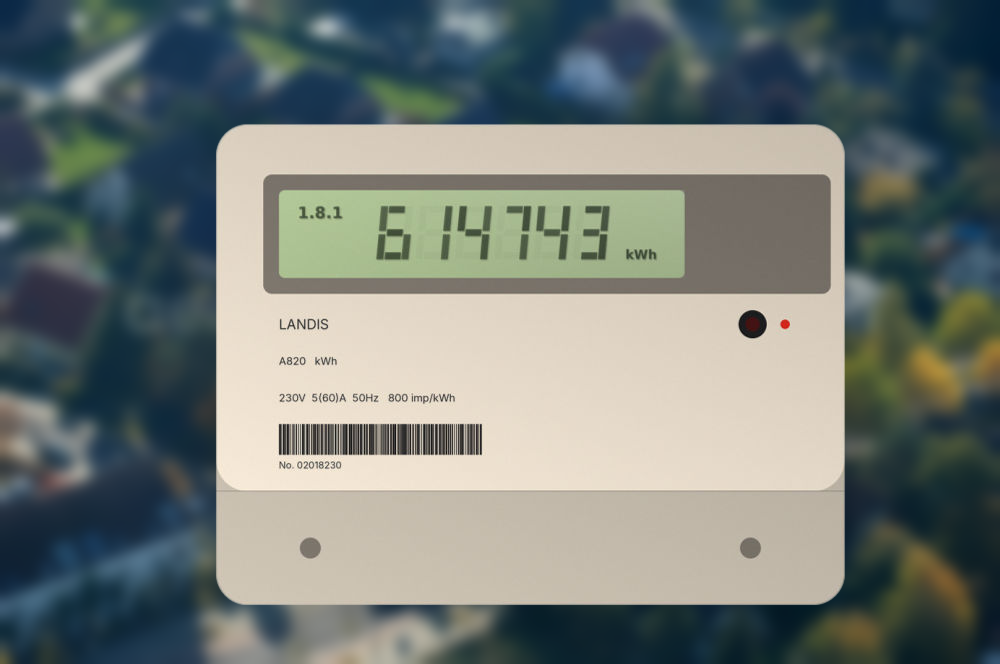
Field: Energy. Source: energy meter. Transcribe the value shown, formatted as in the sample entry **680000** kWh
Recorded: **614743** kWh
